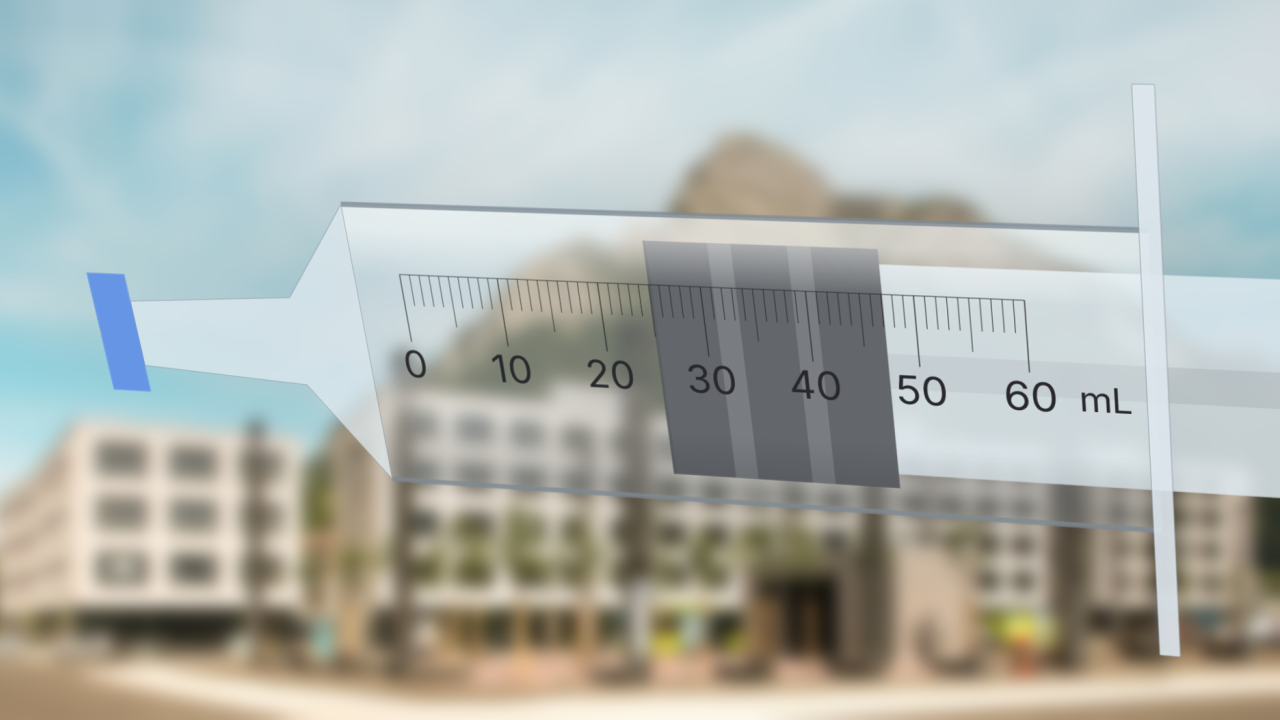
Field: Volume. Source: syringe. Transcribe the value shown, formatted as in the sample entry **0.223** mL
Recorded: **25** mL
